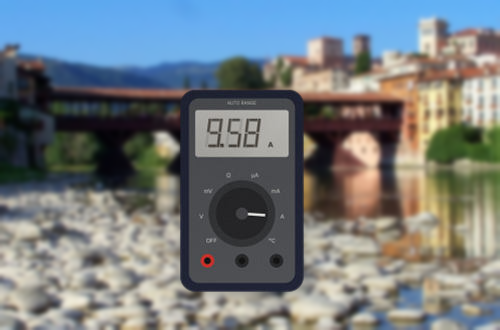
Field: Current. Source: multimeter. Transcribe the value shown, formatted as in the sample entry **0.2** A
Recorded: **9.58** A
